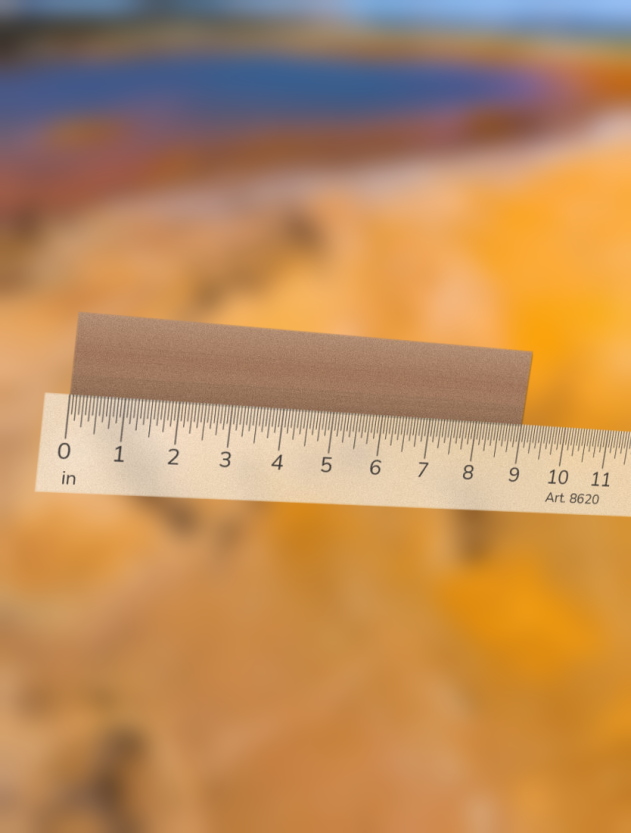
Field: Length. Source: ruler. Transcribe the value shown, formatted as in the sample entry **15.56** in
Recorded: **9** in
